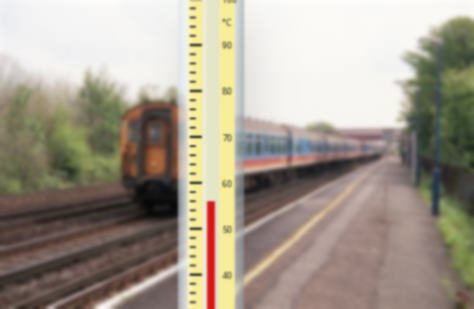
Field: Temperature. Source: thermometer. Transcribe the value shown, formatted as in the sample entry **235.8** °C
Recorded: **56** °C
